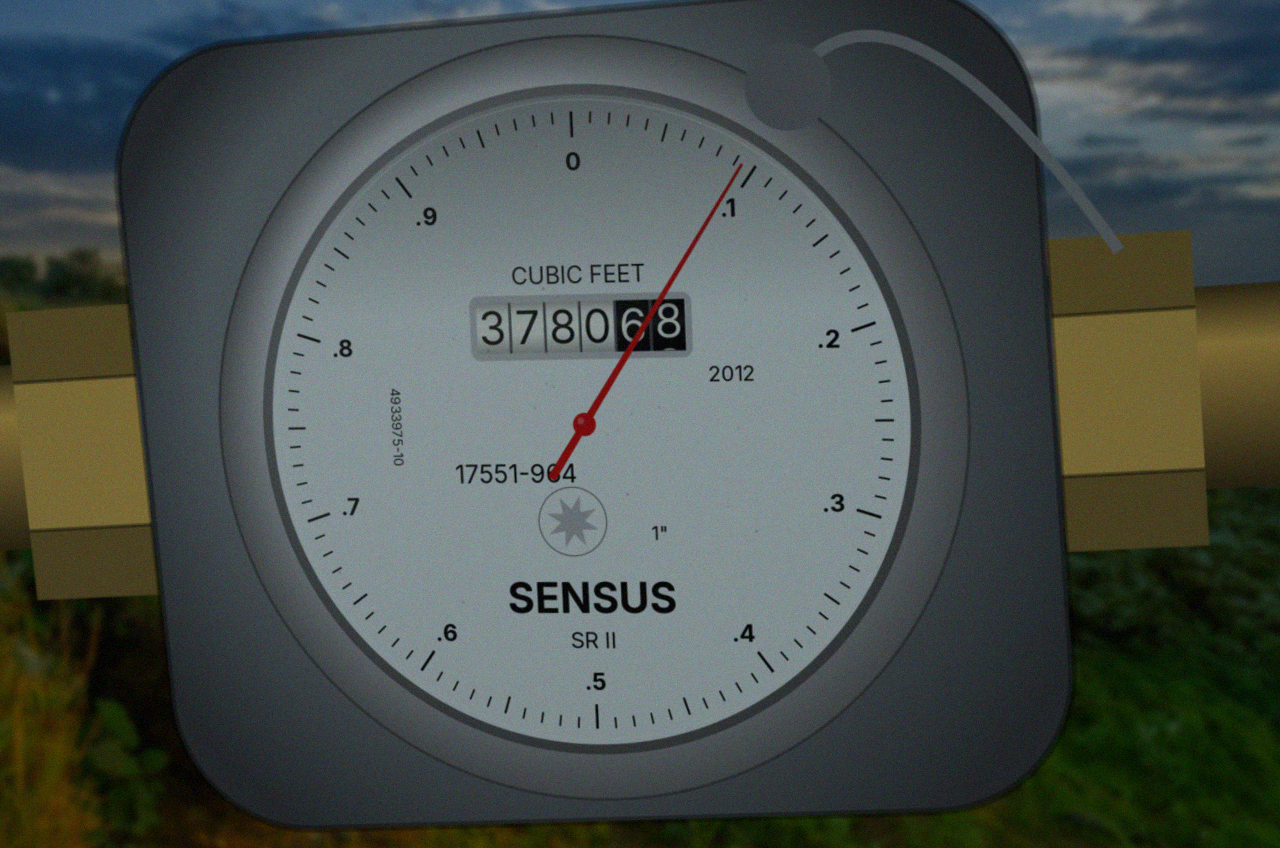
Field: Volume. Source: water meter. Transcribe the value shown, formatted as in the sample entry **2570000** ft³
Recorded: **378068.09** ft³
